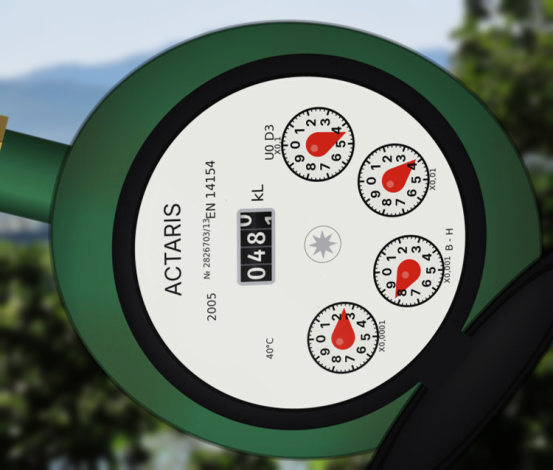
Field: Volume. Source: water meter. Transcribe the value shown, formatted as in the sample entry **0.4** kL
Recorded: **480.4382** kL
